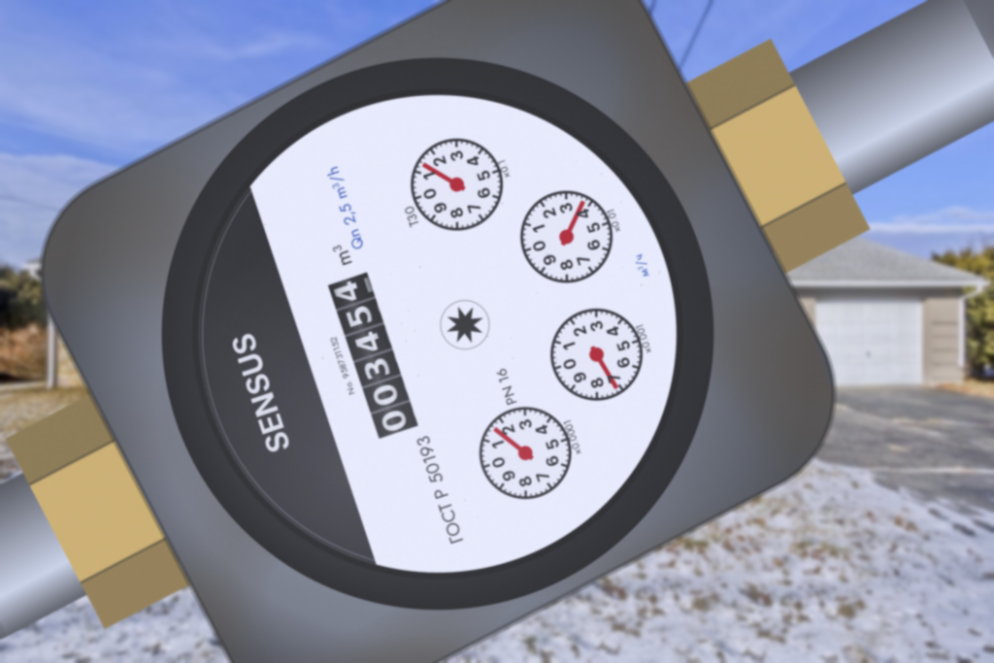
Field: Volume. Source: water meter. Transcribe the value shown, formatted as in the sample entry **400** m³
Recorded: **3454.1371** m³
